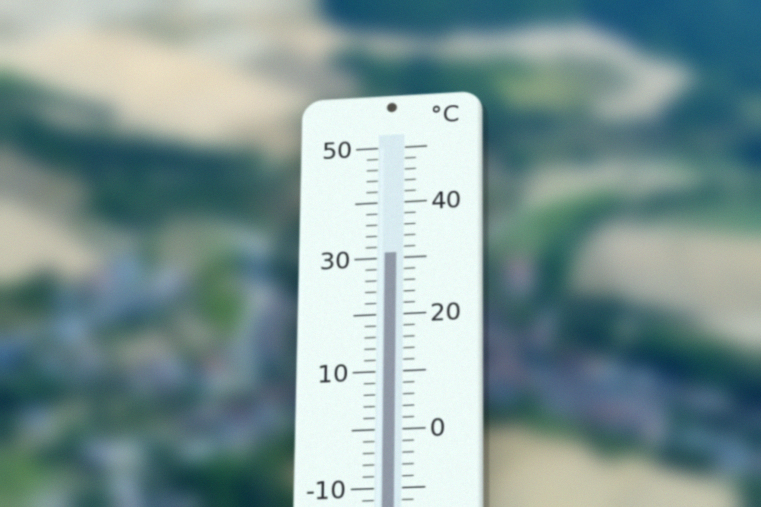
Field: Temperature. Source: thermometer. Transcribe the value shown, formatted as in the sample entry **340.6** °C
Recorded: **31** °C
